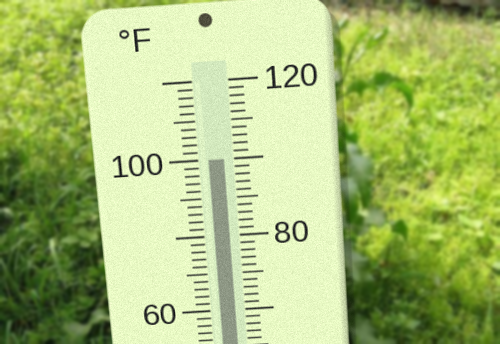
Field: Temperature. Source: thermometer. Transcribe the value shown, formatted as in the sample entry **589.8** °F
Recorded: **100** °F
